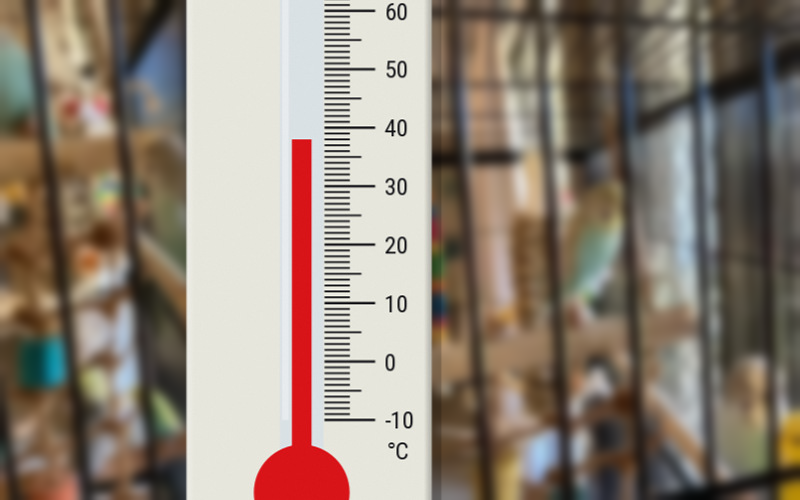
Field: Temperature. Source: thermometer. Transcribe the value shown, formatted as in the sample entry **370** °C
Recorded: **38** °C
